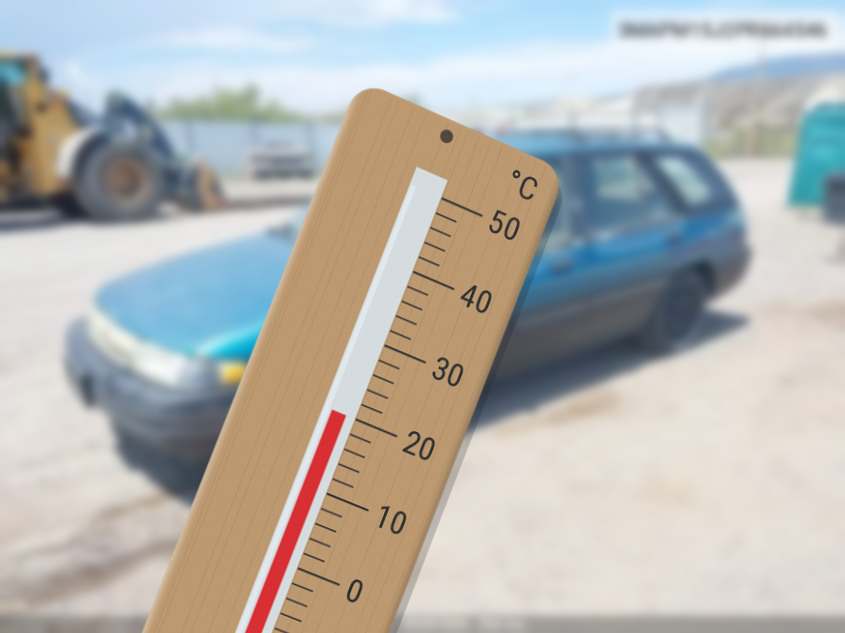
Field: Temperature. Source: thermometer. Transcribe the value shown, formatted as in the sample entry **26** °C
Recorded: **20** °C
